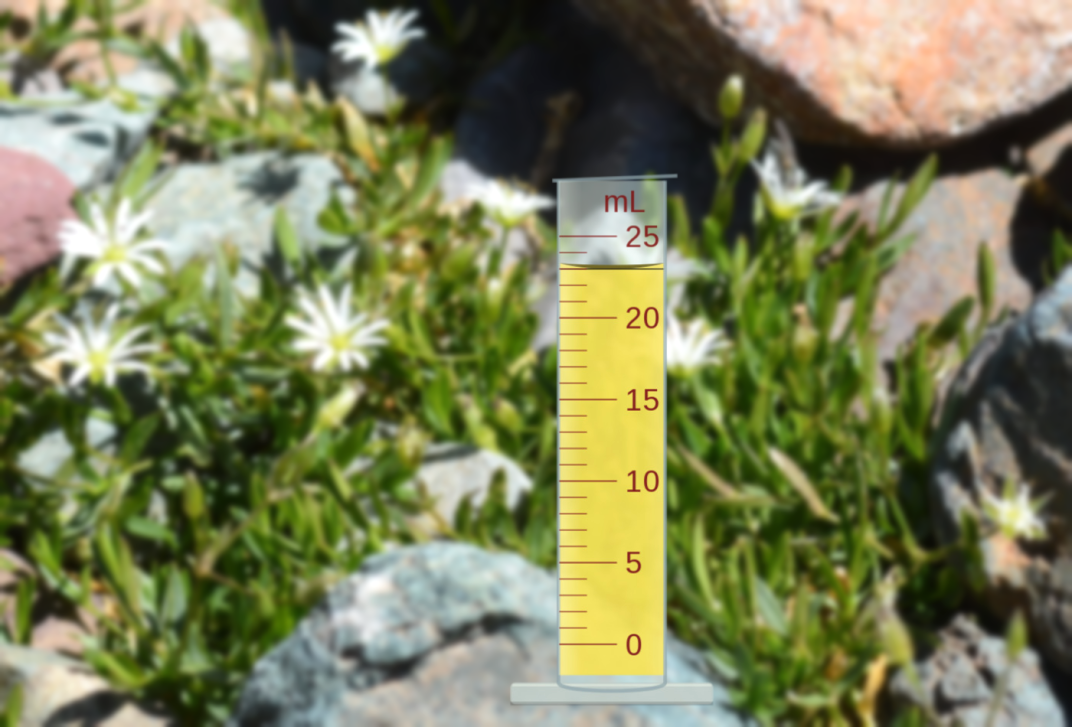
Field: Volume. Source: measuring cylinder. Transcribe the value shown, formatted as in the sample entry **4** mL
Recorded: **23** mL
